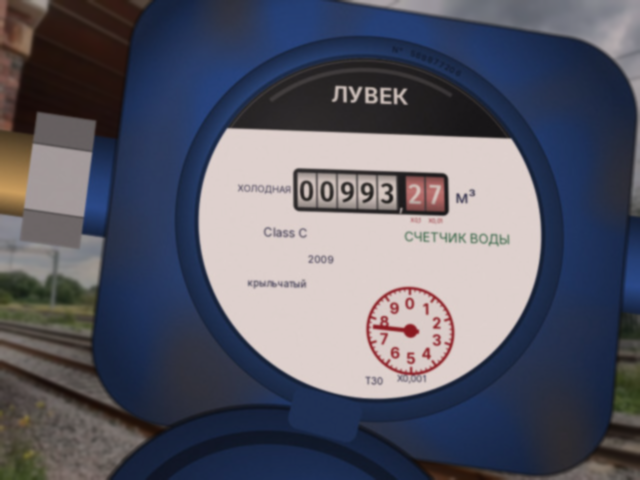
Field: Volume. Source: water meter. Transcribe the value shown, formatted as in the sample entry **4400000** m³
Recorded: **993.277** m³
